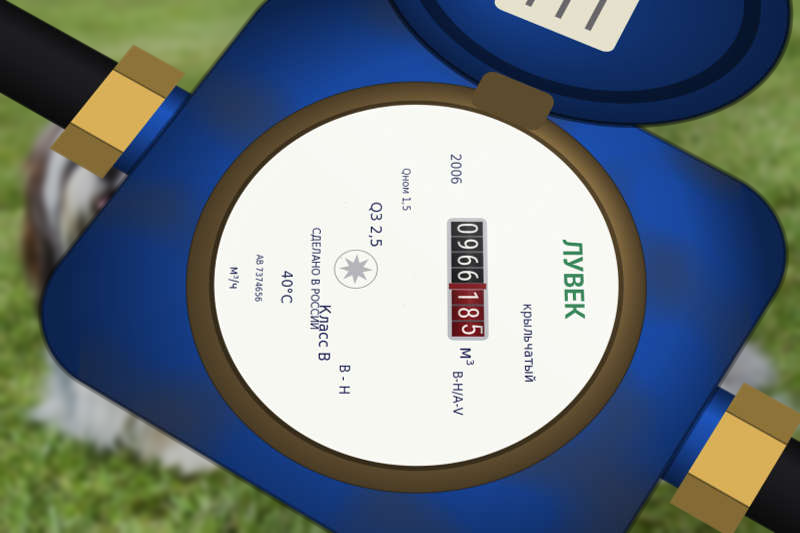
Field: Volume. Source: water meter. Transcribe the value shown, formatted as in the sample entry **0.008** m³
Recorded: **966.185** m³
